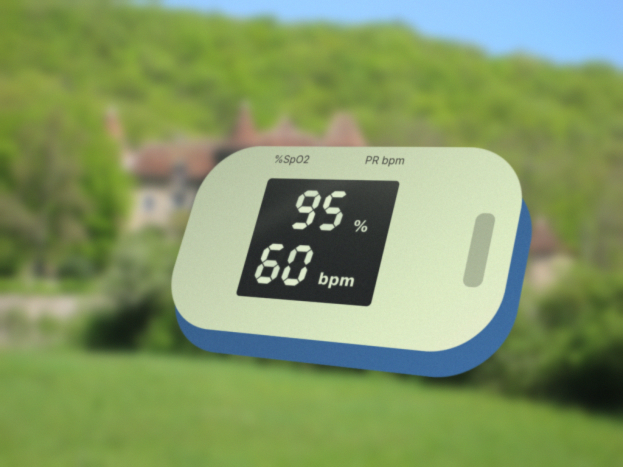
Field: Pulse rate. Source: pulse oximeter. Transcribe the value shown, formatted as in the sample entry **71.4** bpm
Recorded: **60** bpm
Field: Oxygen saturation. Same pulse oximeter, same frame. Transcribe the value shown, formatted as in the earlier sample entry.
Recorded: **95** %
